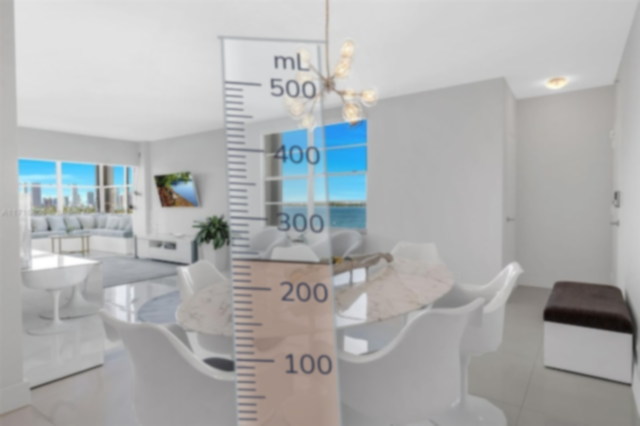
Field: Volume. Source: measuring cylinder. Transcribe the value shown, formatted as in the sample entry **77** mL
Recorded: **240** mL
